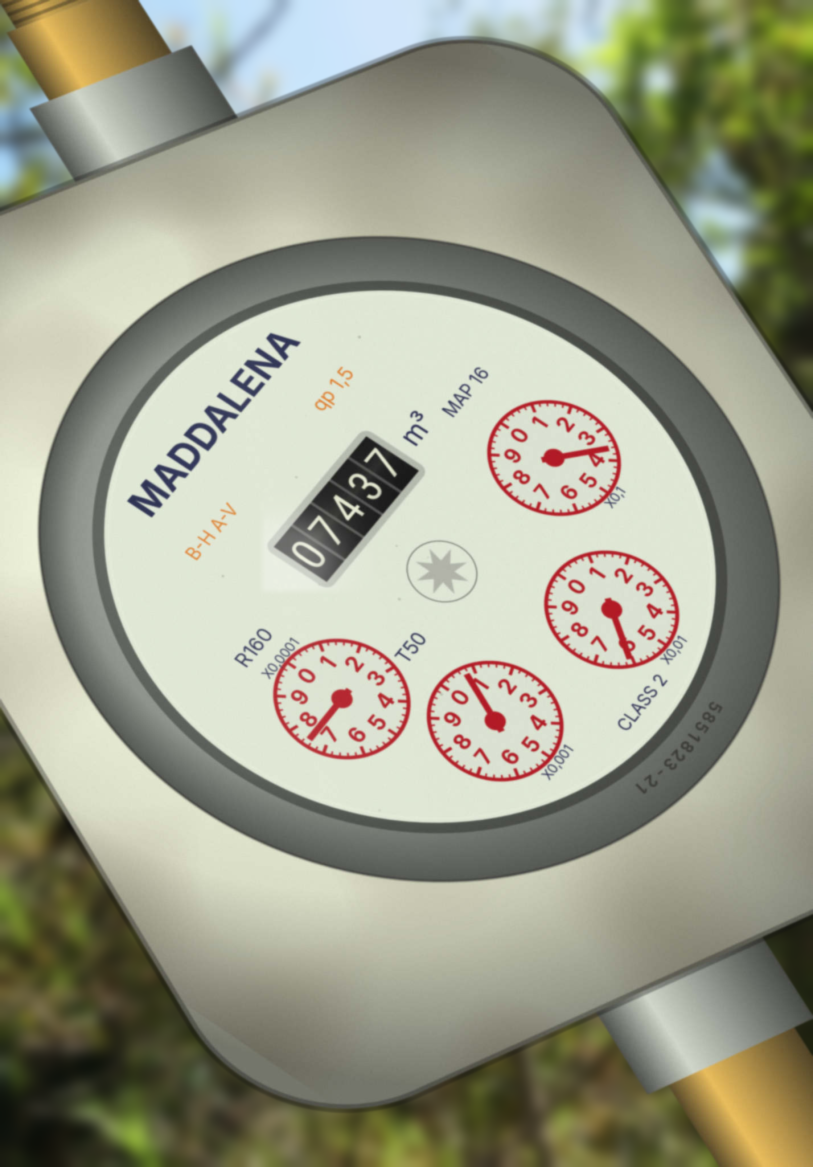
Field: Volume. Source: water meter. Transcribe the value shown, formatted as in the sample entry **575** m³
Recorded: **7437.3607** m³
